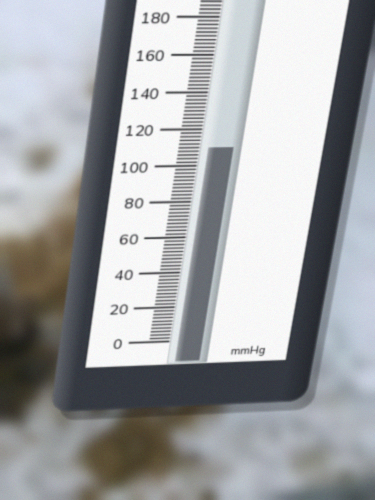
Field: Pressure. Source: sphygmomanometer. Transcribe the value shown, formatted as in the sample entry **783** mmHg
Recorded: **110** mmHg
